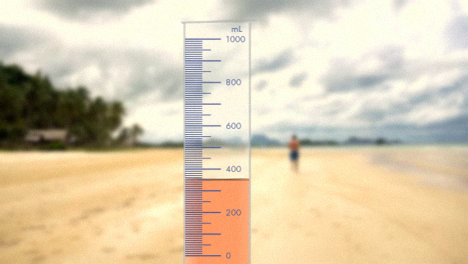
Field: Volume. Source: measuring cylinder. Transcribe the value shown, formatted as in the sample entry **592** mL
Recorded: **350** mL
